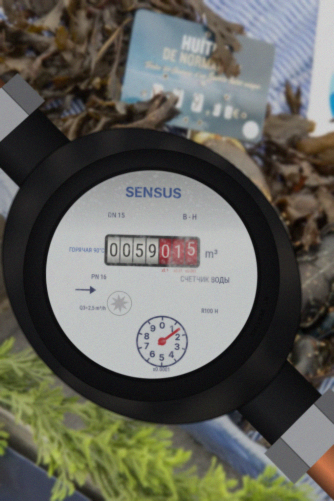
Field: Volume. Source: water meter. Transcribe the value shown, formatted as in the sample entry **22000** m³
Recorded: **59.0151** m³
